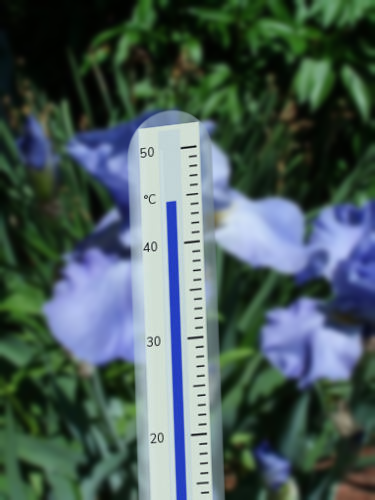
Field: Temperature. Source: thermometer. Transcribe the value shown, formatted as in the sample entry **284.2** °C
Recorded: **44.5** °C
